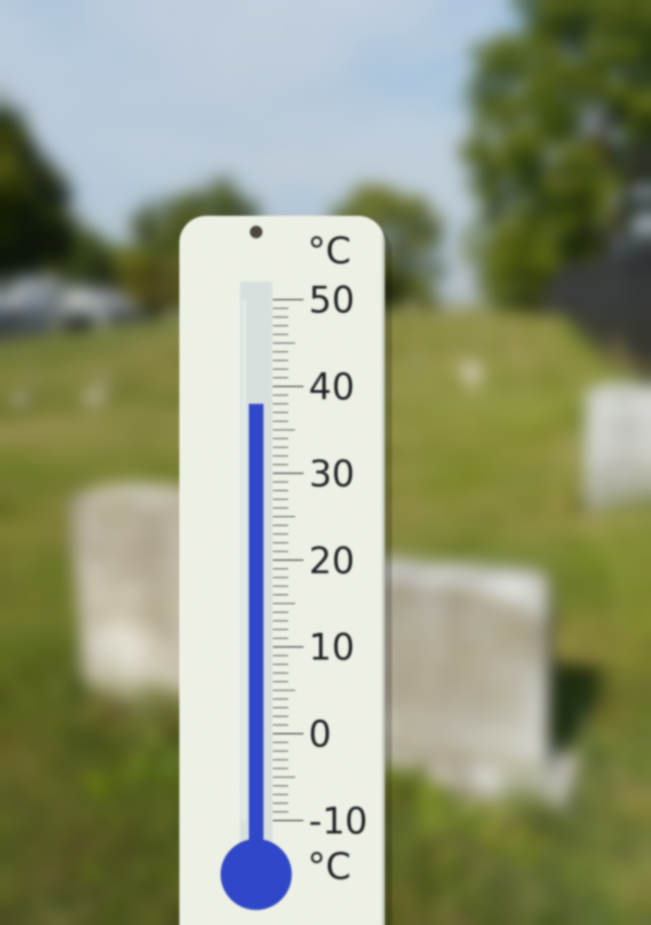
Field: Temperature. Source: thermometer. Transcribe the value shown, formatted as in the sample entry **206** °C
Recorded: **38** °C
